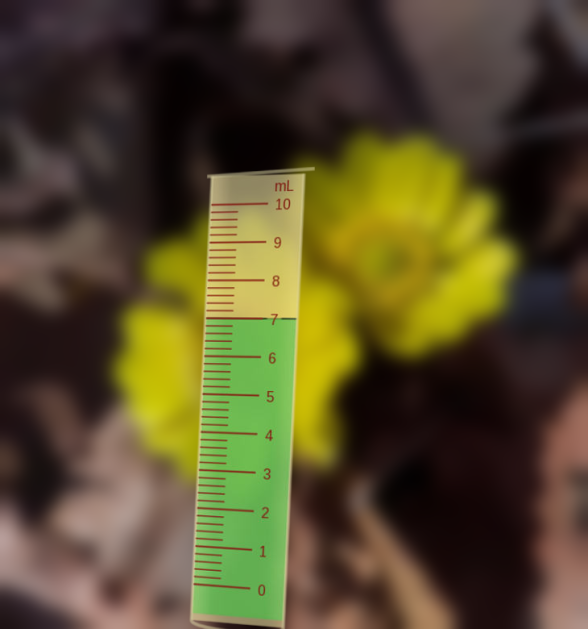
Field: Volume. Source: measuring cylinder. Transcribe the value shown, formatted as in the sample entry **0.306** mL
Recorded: **7** mL
